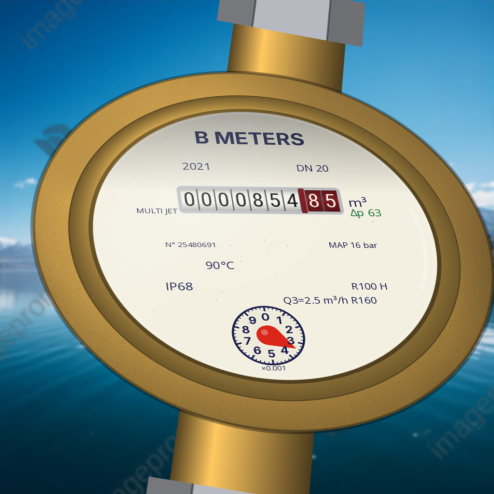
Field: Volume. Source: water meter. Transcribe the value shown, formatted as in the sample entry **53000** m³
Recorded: **854.853** m³
